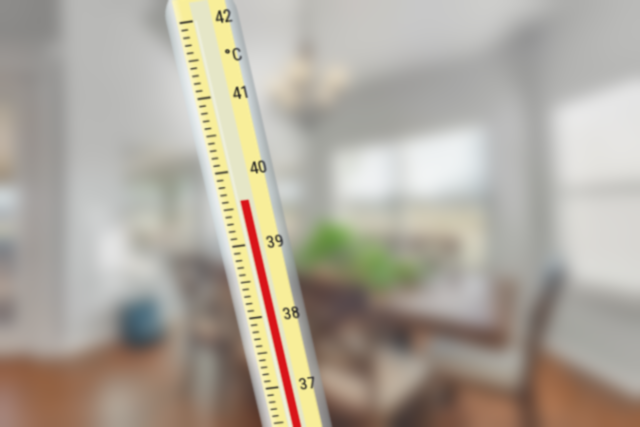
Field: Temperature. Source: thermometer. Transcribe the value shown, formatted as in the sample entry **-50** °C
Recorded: **39.6** °C
